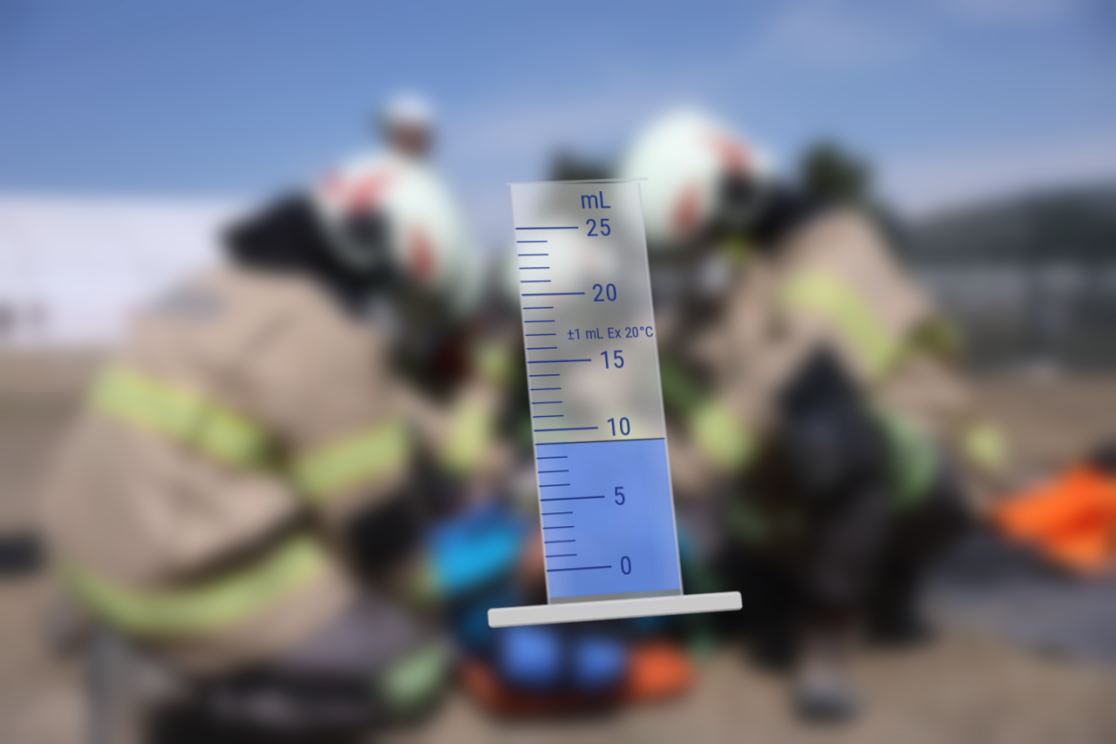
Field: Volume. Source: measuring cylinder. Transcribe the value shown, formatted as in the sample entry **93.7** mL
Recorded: **9** mL
